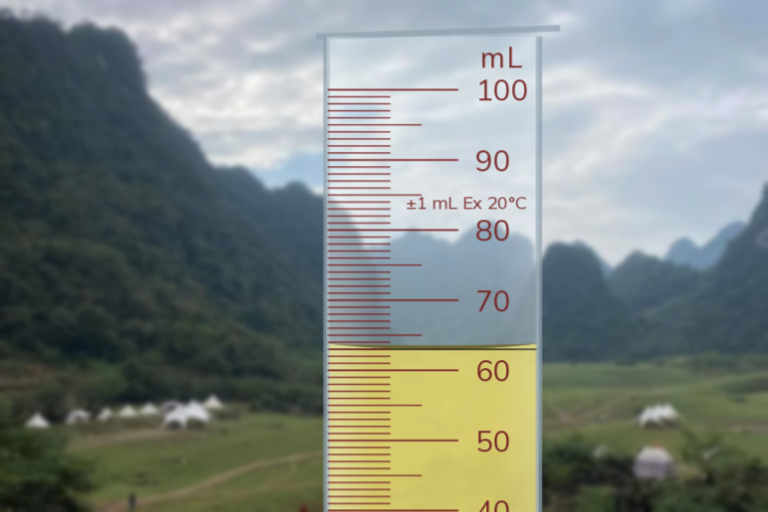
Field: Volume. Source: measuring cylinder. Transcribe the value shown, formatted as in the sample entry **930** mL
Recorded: **63** mL
